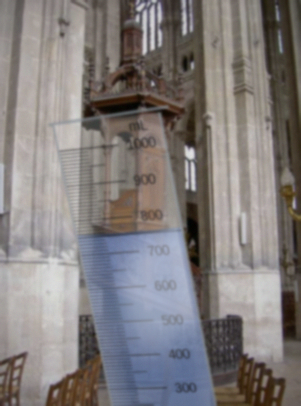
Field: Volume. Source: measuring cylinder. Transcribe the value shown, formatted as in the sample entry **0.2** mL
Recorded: **750** mL
